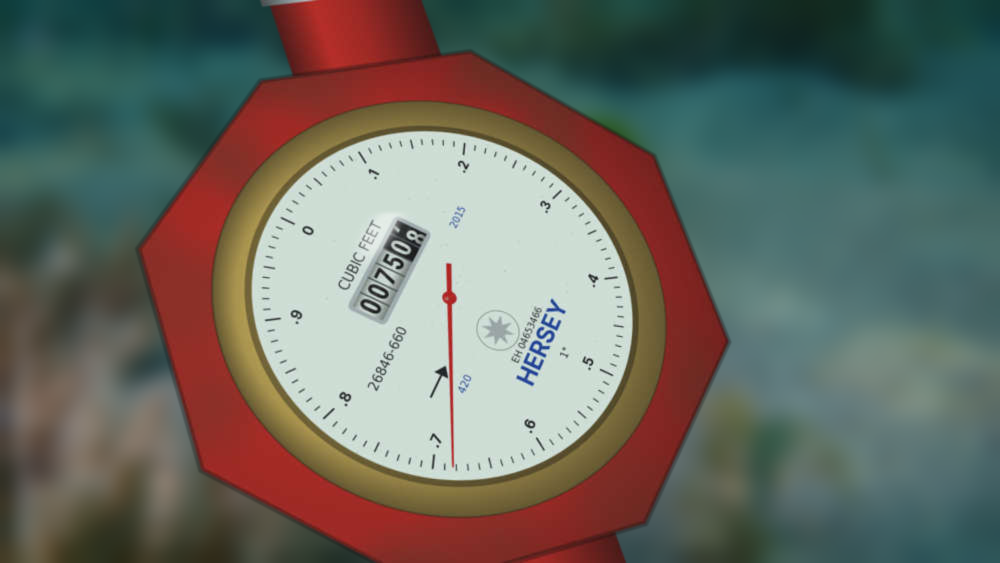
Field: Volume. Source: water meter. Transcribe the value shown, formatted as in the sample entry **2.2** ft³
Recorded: **7507.68** ft³
